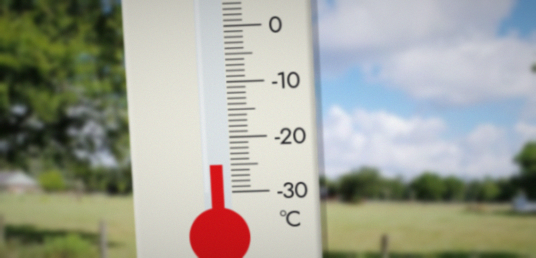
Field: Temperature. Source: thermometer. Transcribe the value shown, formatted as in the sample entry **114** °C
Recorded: **-25** °C
